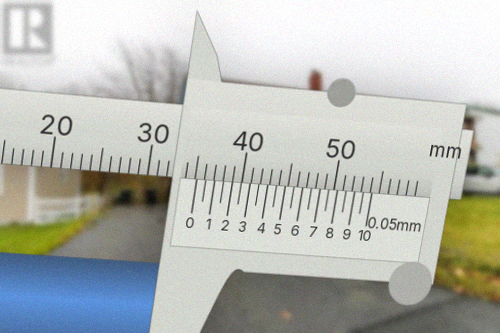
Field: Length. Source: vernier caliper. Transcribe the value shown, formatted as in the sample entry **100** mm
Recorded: **35.2** mm
